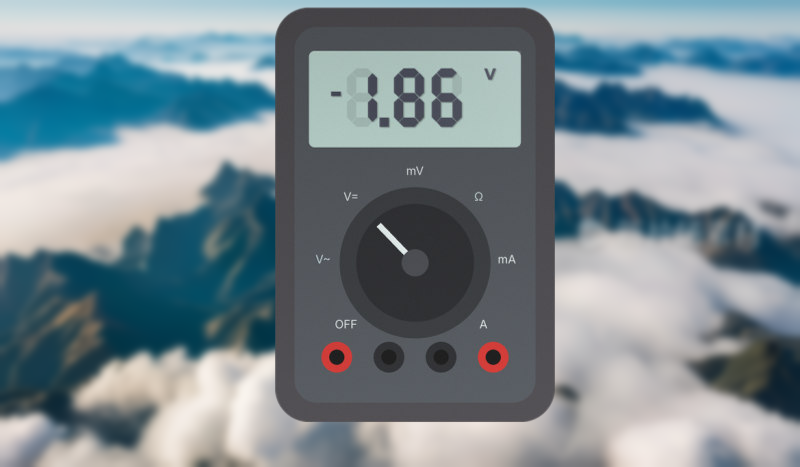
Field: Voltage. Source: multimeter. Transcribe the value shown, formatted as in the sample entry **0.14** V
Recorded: **-1.86** V
